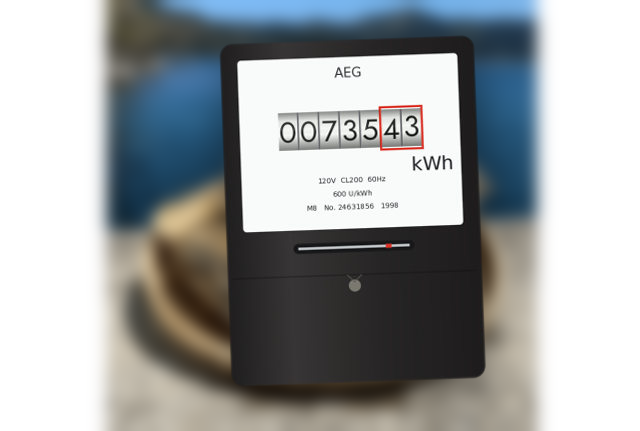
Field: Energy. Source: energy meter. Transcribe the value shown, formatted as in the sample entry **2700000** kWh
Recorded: **735.43** kWh
